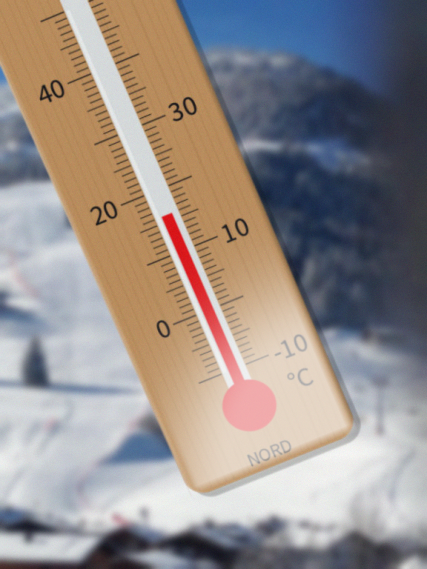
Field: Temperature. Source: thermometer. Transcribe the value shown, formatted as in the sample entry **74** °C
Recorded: **16** °C
